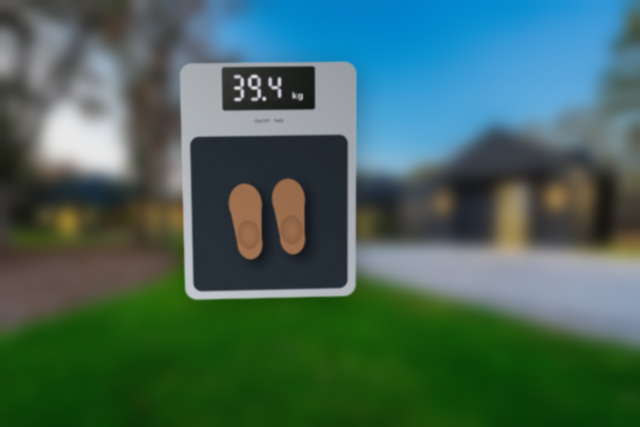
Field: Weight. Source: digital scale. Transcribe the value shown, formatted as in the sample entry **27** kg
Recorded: **39.4** kg
